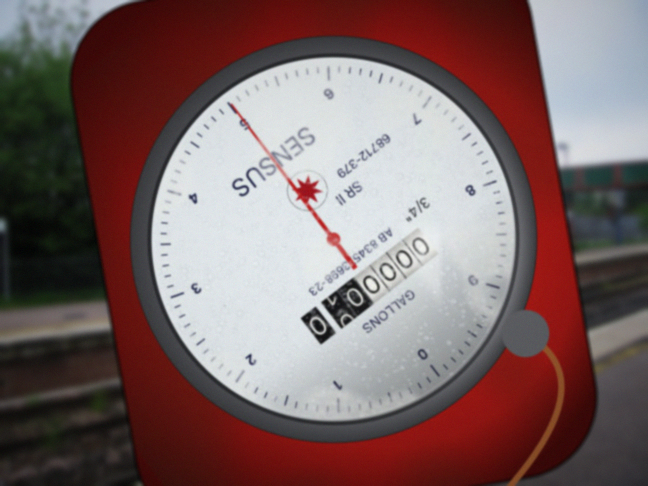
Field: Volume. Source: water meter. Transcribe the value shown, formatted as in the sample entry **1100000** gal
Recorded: **5.0** gal
